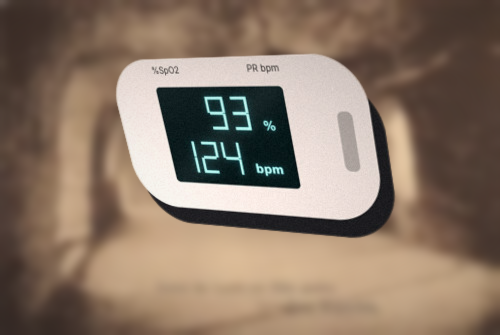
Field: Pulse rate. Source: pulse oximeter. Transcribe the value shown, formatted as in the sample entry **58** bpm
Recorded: **124** bpm
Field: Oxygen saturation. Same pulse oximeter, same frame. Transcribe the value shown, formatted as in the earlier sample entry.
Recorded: **93** %
